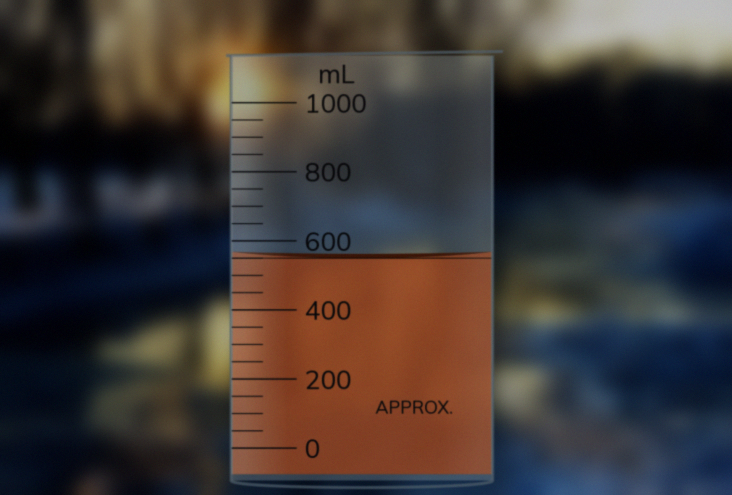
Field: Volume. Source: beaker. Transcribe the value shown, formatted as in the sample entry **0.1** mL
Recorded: **550** mL
